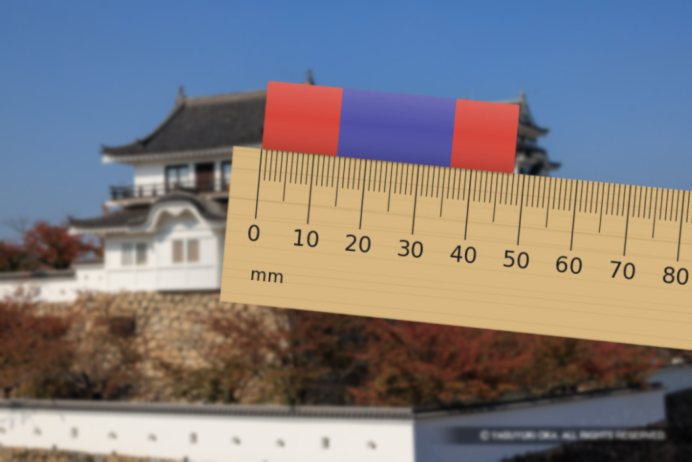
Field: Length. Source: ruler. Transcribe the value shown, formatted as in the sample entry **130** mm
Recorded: **48** mm
